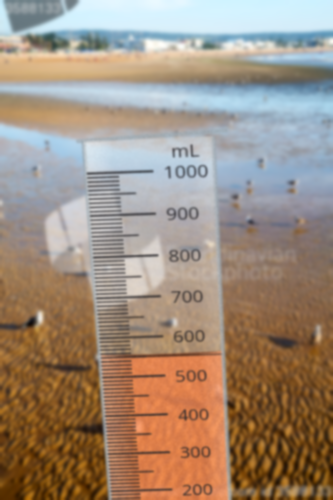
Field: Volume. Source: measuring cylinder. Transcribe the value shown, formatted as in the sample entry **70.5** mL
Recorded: **550** mL
